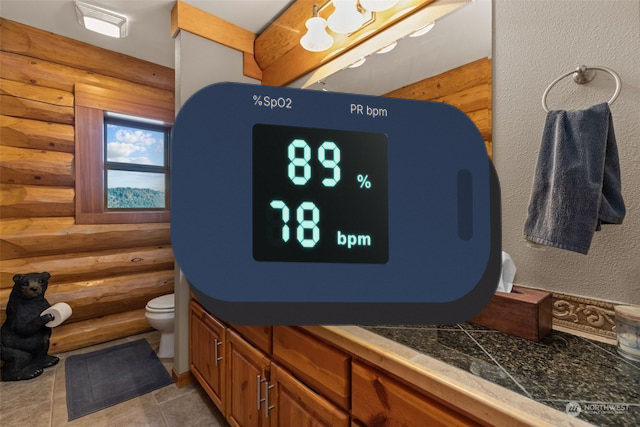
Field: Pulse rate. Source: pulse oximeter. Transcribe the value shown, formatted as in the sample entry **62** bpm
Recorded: **78** bpm
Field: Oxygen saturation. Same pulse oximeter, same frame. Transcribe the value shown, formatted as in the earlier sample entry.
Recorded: **89** %
